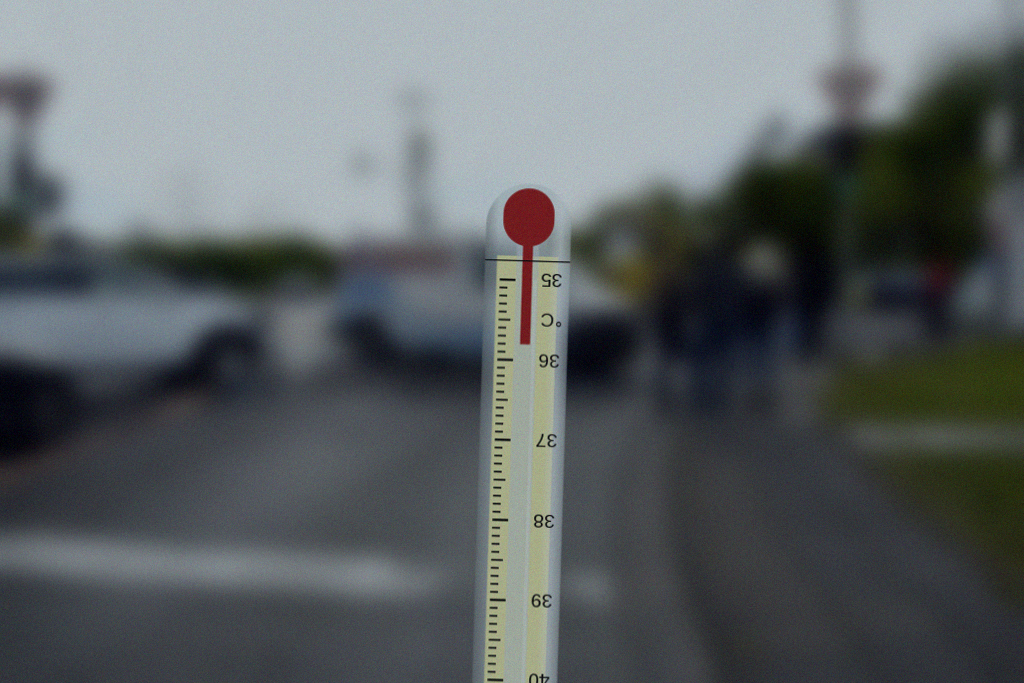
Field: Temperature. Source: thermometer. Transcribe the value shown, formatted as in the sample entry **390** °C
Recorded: **35.8** °C
